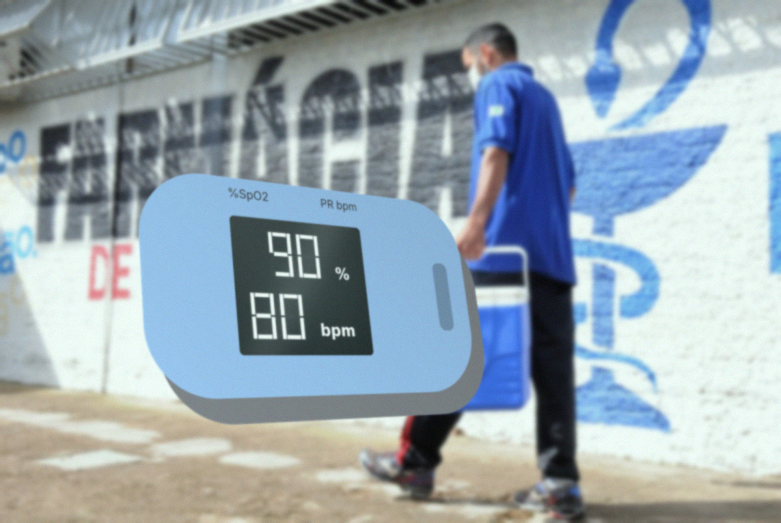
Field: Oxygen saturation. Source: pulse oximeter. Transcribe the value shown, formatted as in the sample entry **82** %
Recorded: **90** %
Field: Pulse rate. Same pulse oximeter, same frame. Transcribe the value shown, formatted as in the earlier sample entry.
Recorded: **80** bpm
